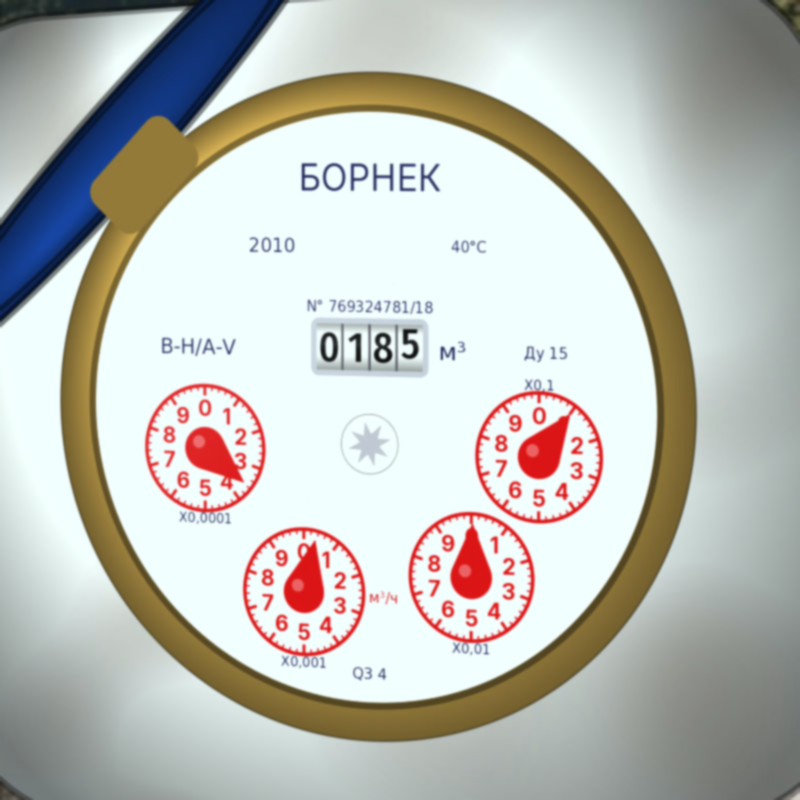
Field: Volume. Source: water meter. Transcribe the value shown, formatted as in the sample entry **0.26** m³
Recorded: **185.1003** m³
